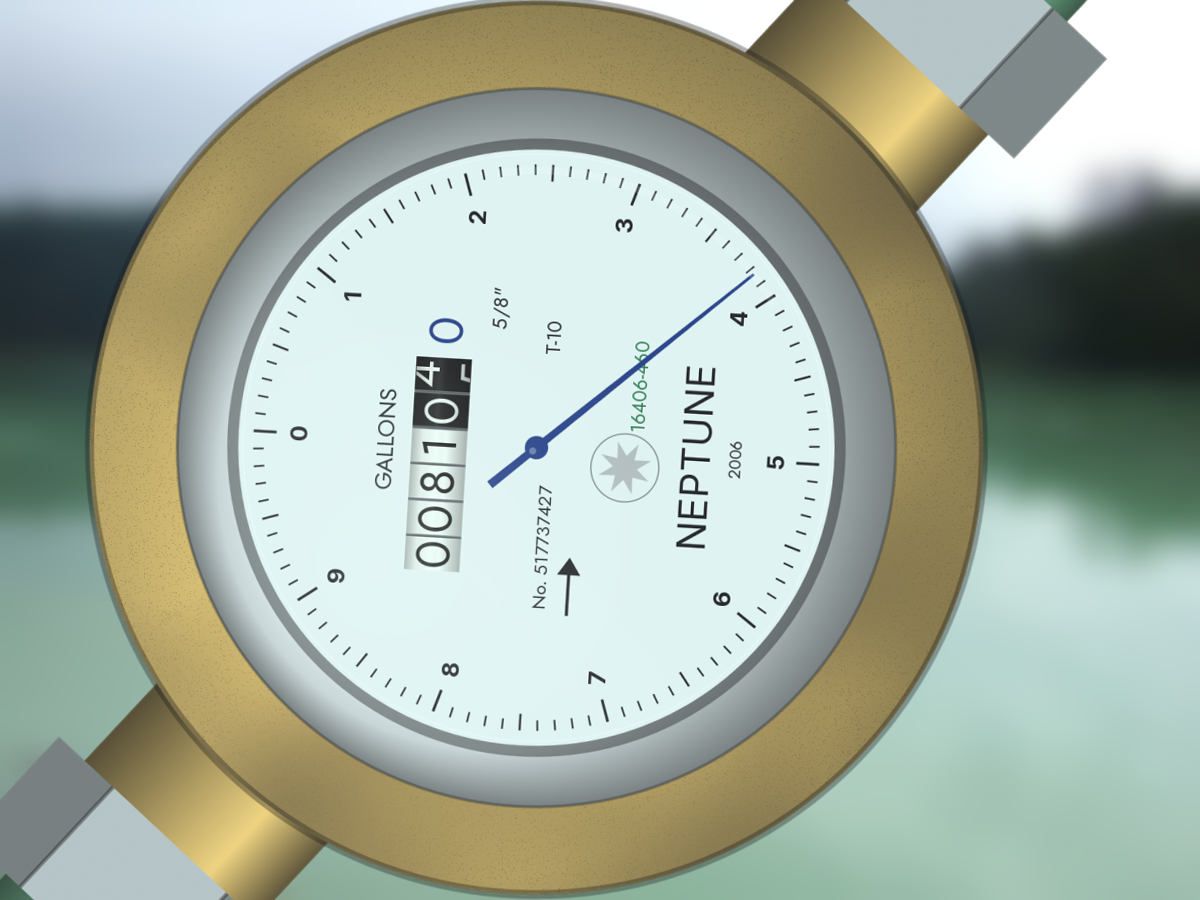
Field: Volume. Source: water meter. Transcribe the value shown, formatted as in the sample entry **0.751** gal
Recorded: **81043.8** gal
